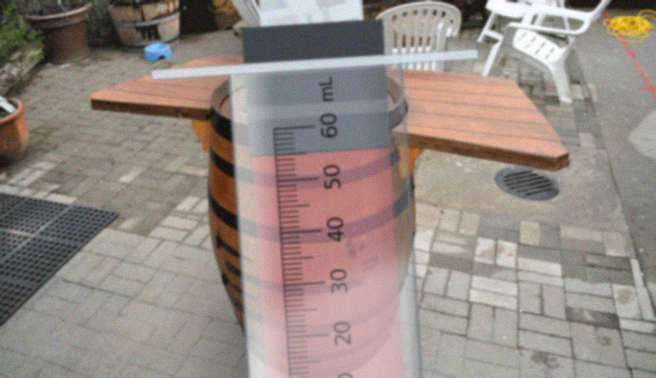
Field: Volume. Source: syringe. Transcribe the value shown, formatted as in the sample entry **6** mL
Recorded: **55** mL
